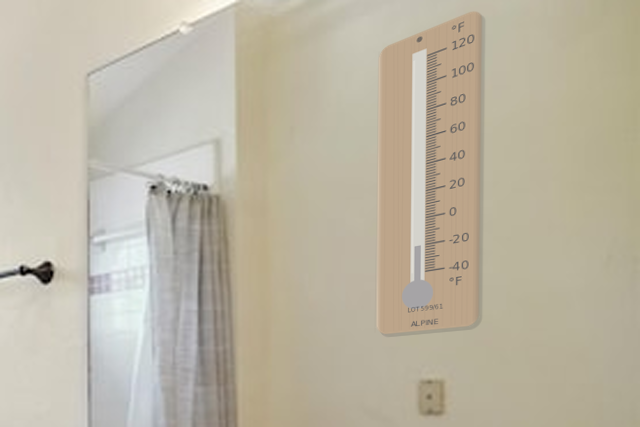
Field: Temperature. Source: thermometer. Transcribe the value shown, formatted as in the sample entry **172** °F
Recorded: **-20** °F
